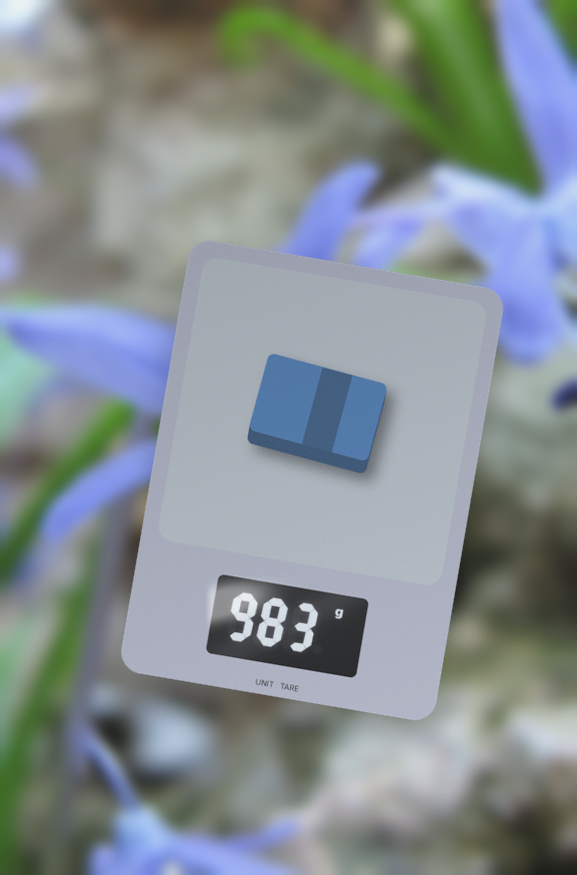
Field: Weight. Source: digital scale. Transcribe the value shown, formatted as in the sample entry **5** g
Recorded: **983** g
